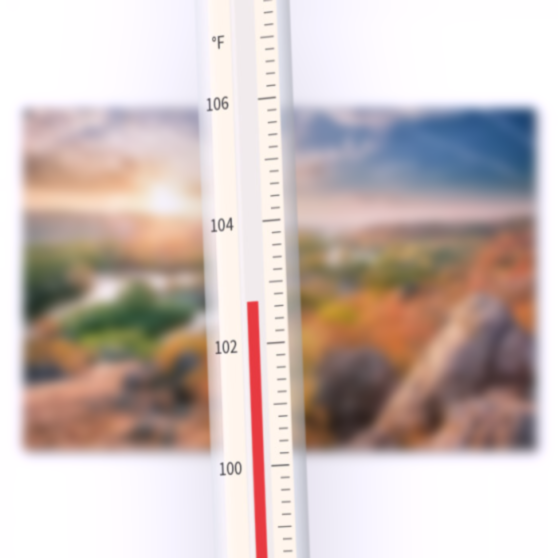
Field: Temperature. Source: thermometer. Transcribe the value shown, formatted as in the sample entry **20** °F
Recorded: **102.7** °F
